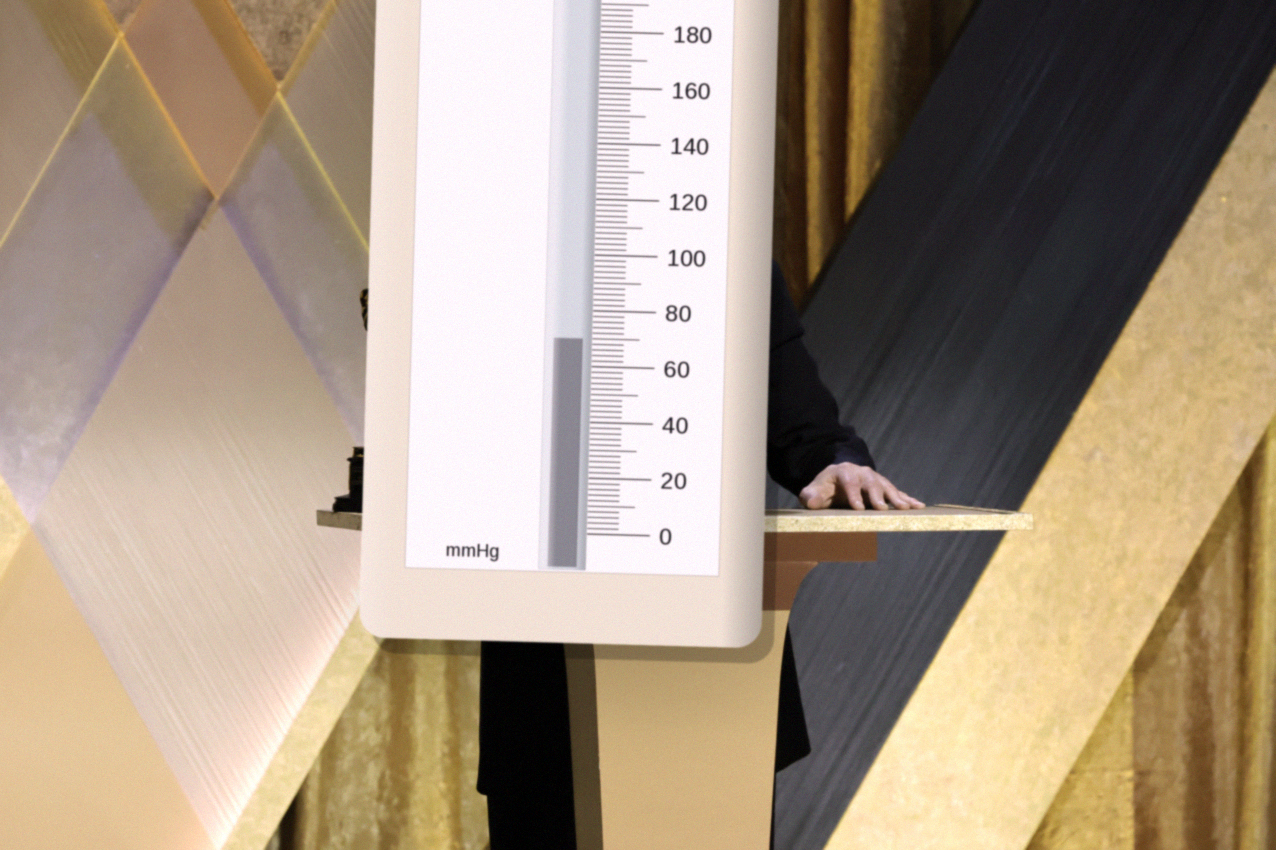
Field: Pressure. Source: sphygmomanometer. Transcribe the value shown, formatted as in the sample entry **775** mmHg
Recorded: **70** mmHg
